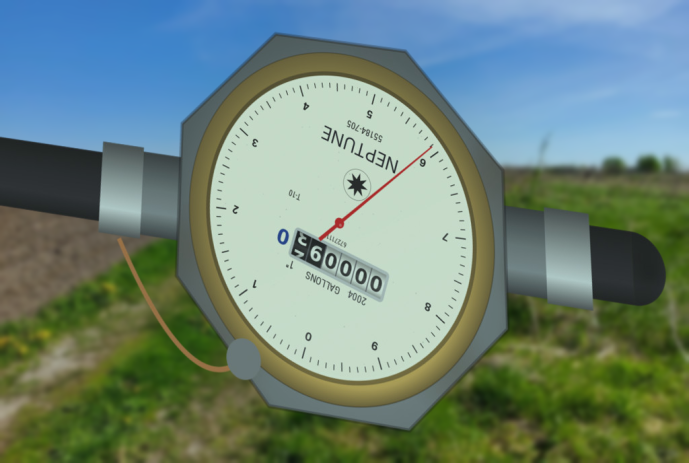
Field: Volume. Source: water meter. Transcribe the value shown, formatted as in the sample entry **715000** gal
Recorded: **925.9** gal
